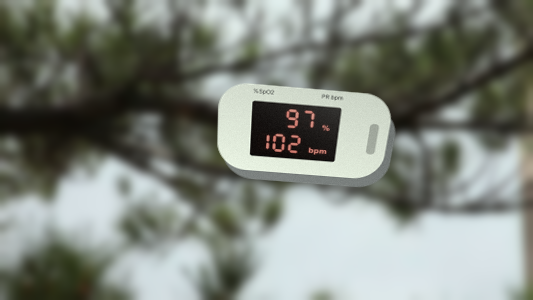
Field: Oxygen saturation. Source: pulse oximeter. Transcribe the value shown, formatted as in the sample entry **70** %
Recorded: **97** %
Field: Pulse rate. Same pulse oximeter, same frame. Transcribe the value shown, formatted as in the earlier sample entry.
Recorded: **102** bpm
